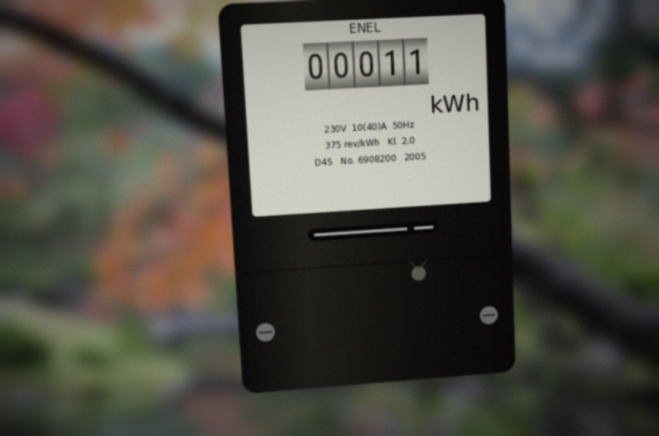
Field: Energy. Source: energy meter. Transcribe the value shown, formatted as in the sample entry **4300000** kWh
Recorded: **11** kWh
